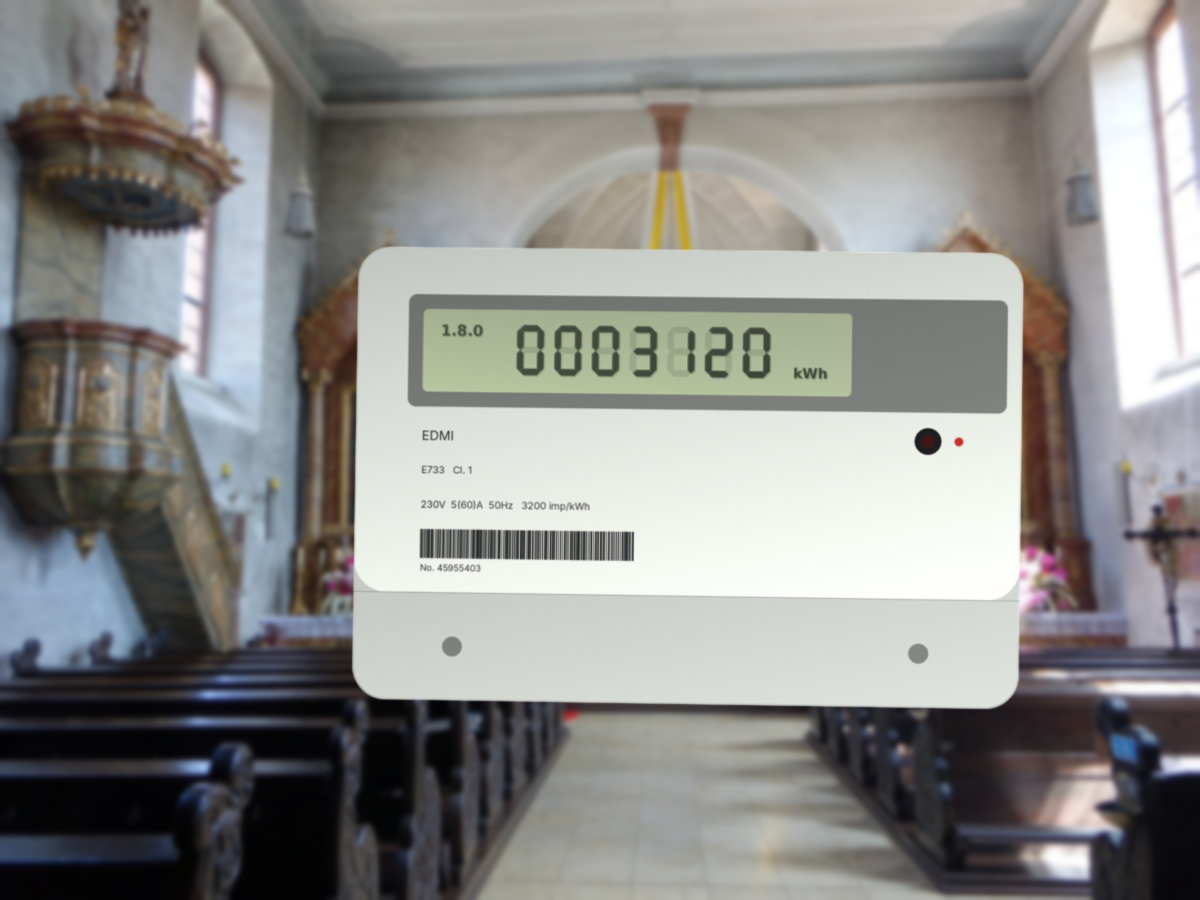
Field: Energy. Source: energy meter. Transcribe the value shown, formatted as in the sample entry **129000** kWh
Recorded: **3120** kWh
